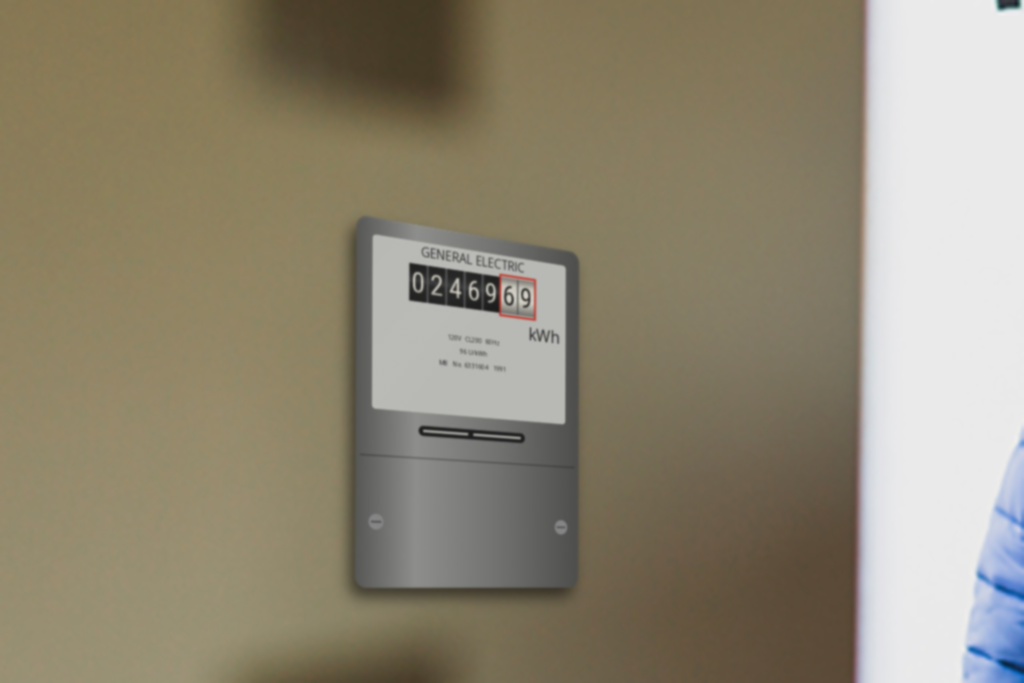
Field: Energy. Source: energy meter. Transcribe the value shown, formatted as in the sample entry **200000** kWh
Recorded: **2469.69** kWh
